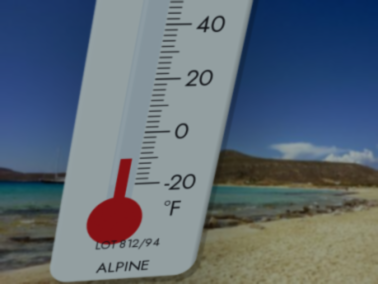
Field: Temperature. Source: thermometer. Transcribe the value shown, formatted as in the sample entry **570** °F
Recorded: **-10** °F
